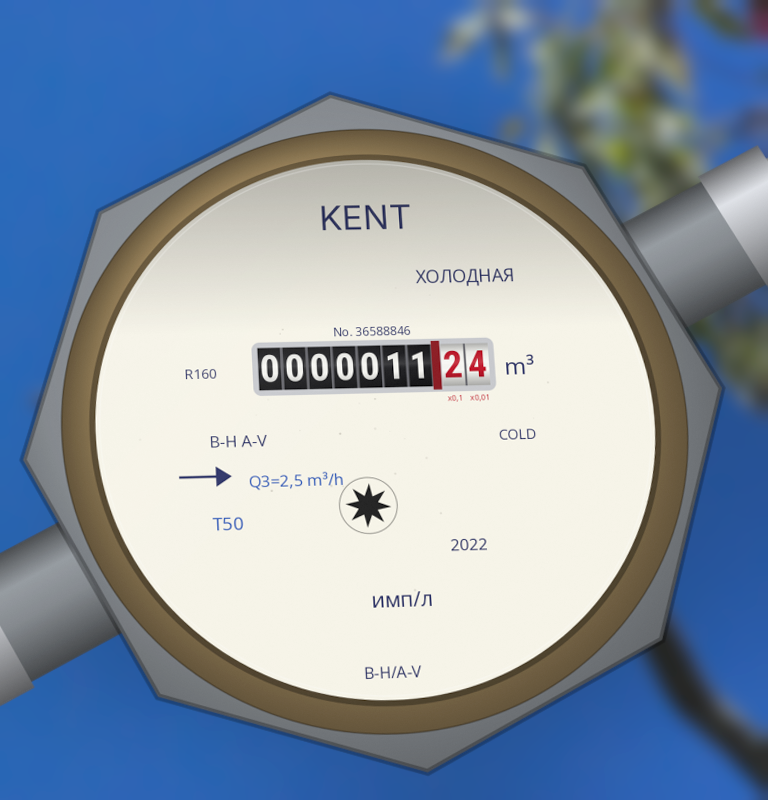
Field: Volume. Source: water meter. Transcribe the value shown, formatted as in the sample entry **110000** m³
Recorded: **11.24** m³
